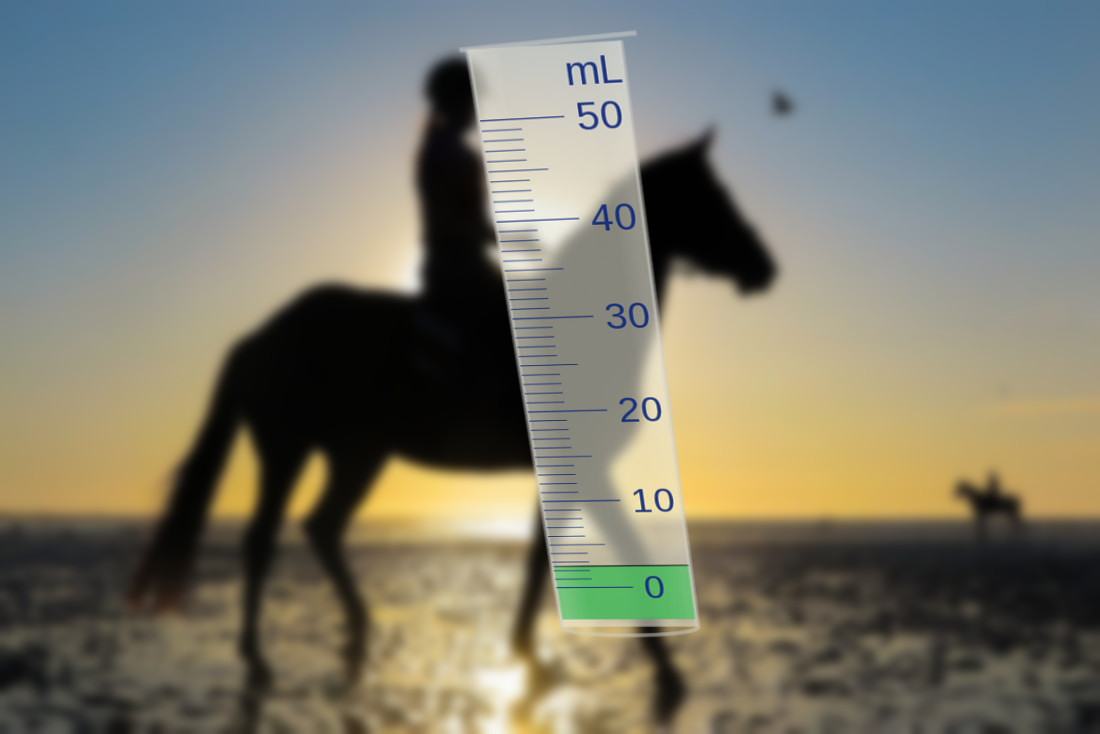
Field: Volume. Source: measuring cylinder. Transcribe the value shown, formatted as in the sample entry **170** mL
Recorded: **2.5** mL
